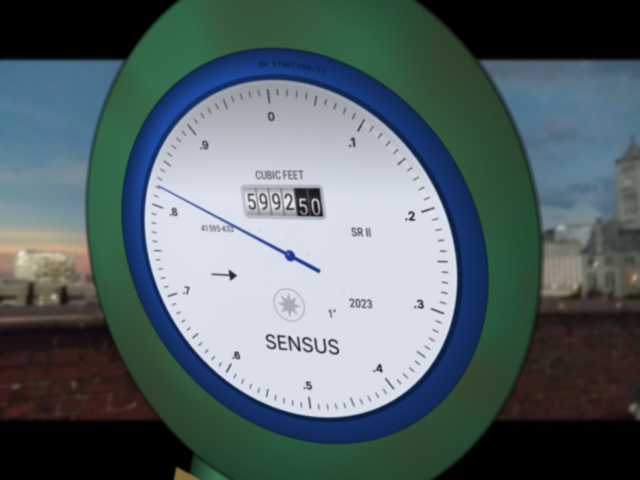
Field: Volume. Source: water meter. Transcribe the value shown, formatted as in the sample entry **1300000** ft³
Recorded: **599249.82** ft³
